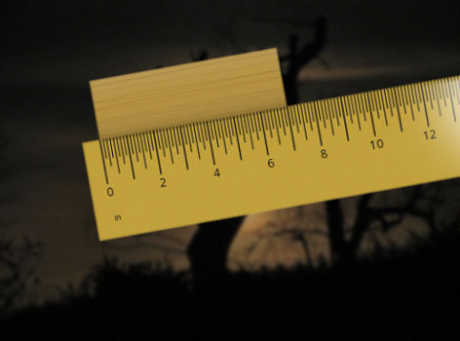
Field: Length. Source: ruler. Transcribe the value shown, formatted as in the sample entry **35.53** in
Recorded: **7** in
